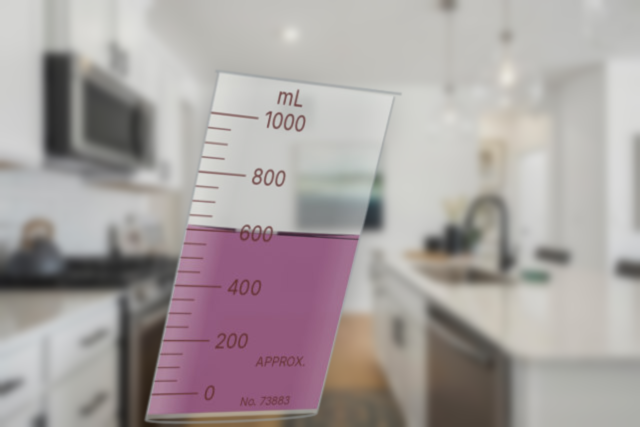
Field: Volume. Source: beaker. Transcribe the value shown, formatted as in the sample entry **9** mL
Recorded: **600** mL
